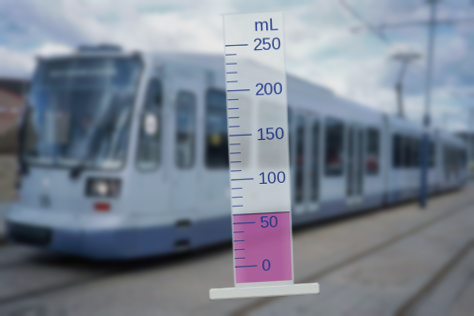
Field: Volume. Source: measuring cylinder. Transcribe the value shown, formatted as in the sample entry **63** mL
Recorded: **60** mL
